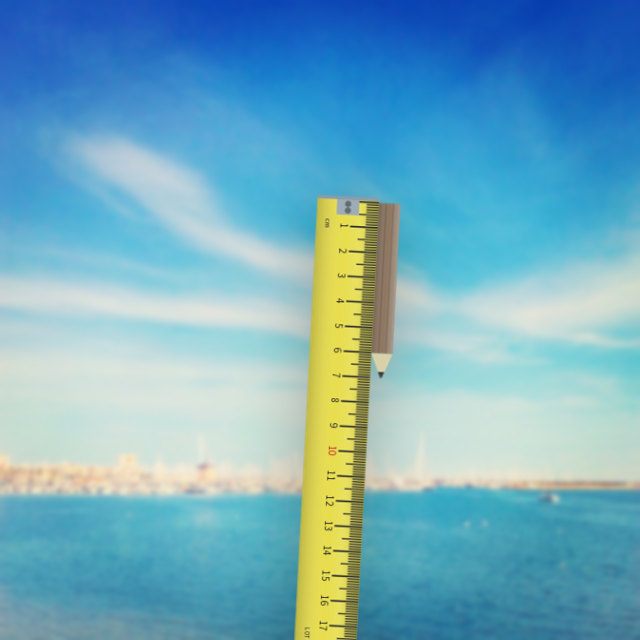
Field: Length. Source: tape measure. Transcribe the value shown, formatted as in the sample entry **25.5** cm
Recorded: **7** cm
